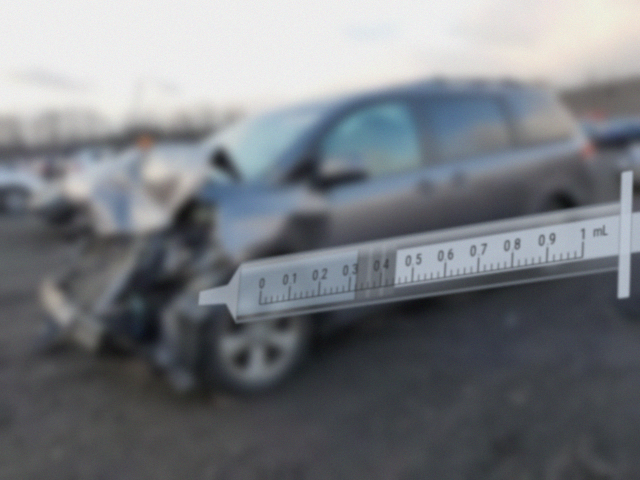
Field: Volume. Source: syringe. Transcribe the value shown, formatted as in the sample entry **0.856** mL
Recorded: **0.32** mL
